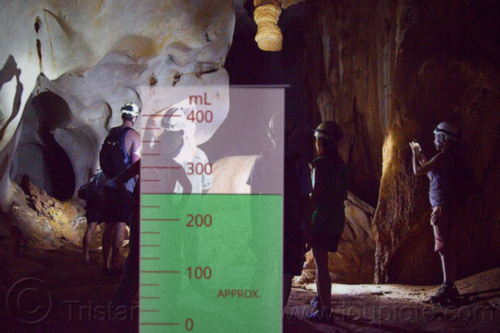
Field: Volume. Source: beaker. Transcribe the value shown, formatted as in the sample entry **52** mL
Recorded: **250** mL
